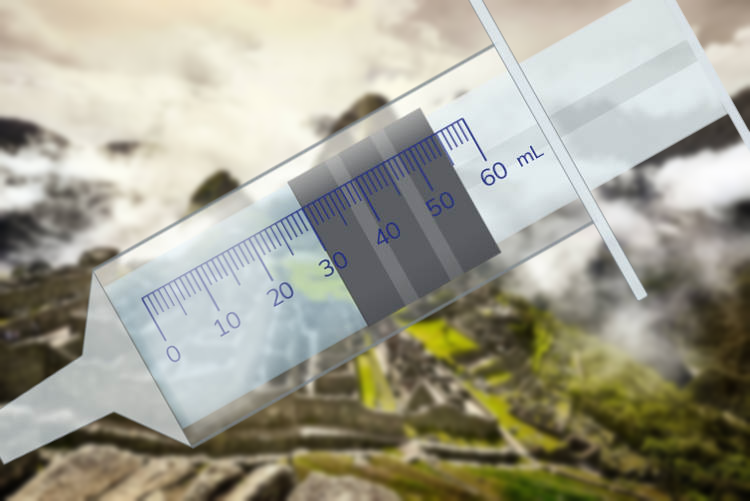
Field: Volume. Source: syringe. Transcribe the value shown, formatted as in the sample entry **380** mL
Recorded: **30** mL
